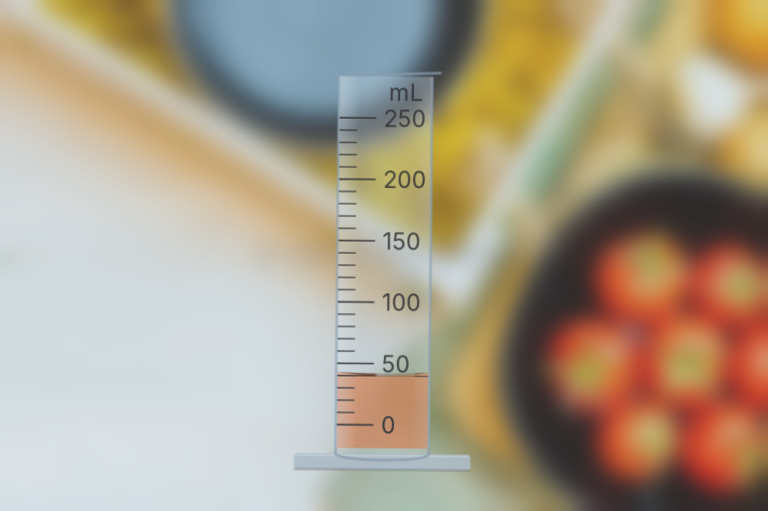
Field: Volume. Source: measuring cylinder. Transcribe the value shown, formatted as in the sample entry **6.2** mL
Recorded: **40** mL
